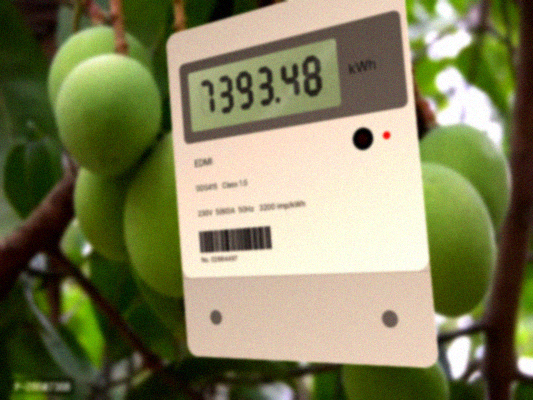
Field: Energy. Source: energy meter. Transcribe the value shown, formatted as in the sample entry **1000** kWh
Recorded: **7393.48** kWh
